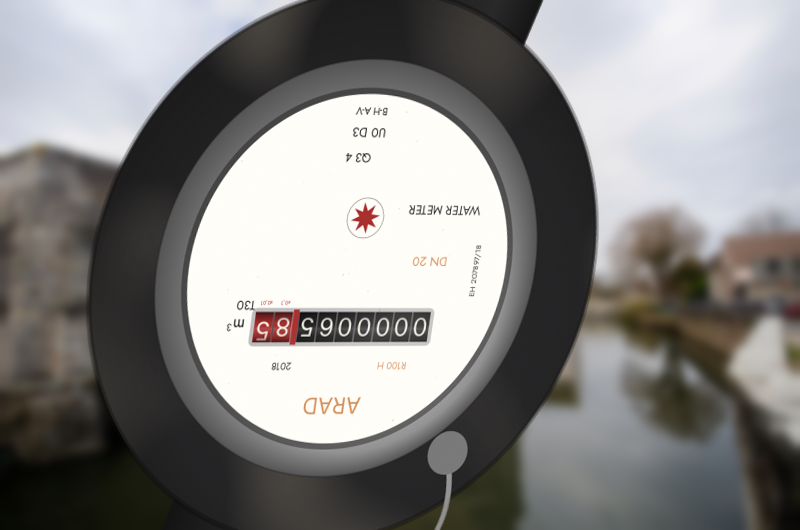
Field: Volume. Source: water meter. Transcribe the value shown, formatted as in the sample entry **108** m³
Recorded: **65.85** m³
